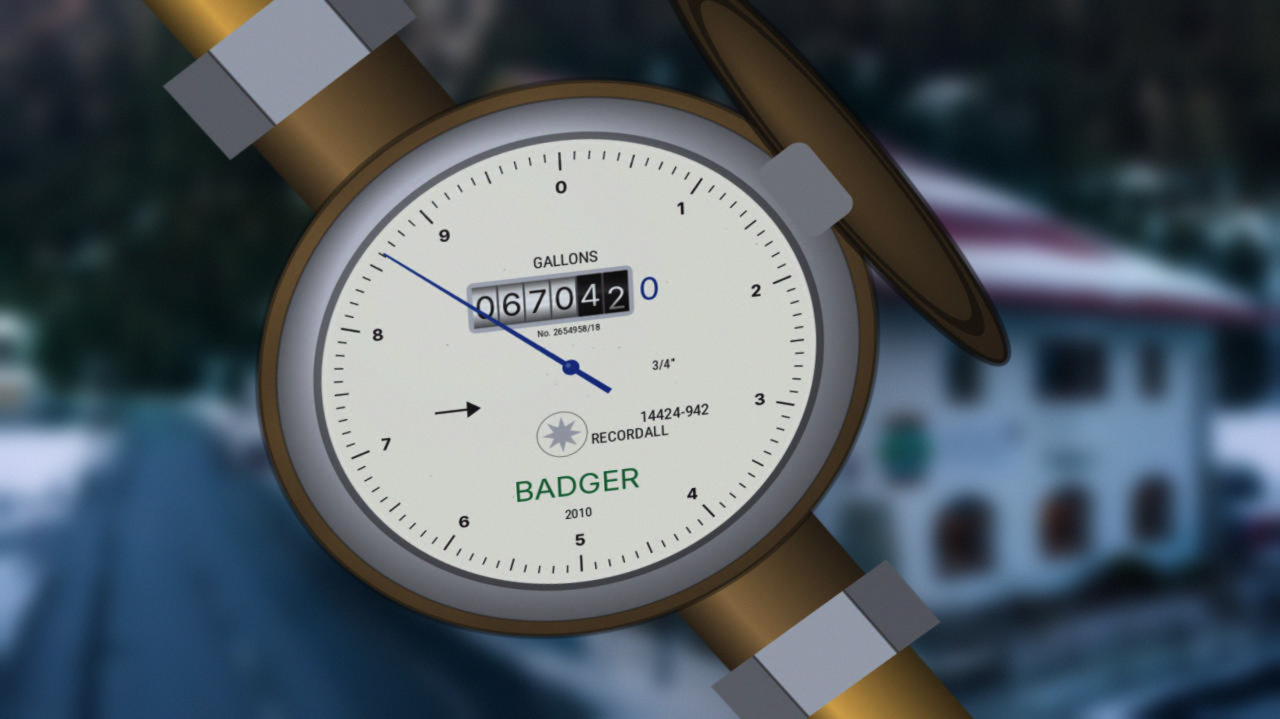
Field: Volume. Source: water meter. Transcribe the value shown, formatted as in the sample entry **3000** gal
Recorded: **670418.6** gal
